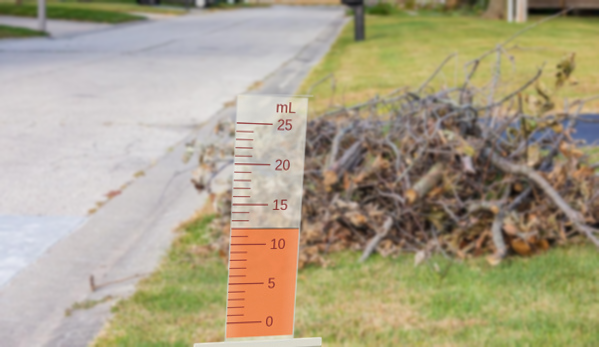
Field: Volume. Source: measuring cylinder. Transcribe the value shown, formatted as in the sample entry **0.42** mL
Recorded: **12** mL
